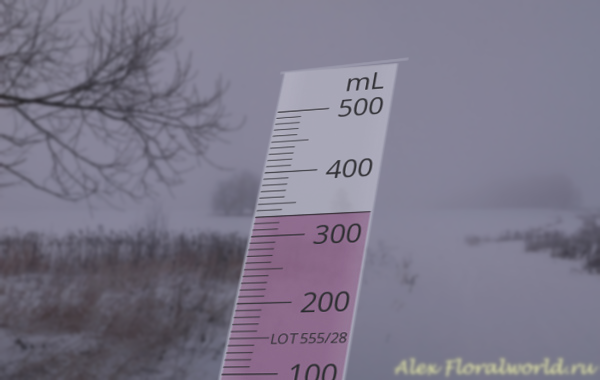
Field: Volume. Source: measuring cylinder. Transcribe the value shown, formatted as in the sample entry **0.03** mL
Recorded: **330** mL
